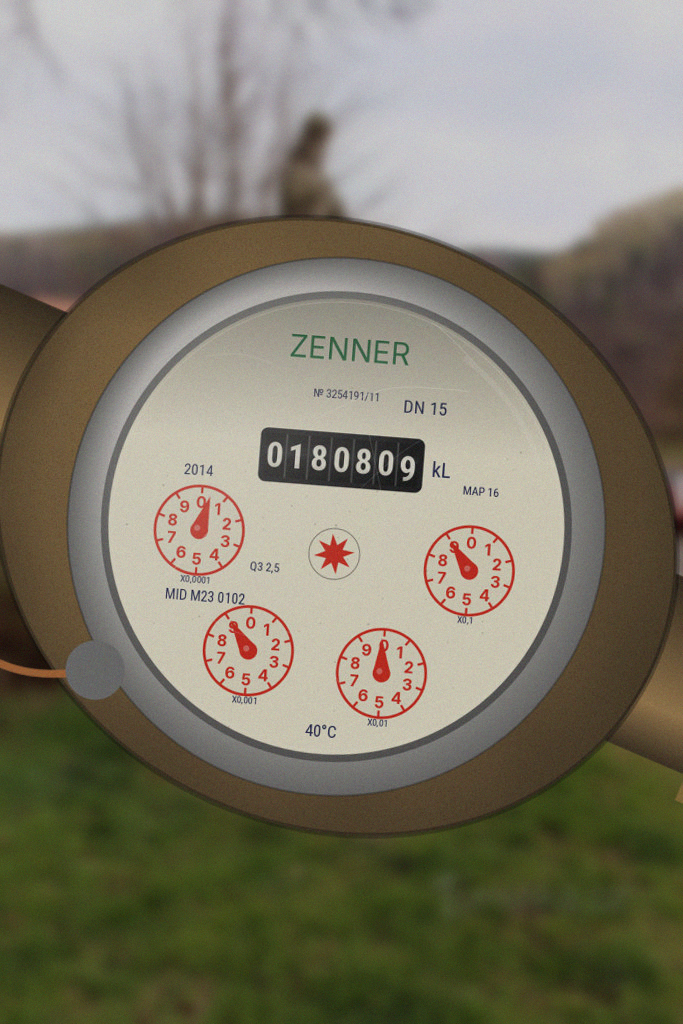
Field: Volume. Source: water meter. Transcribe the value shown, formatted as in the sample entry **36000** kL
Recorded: **180808.8990** kL
